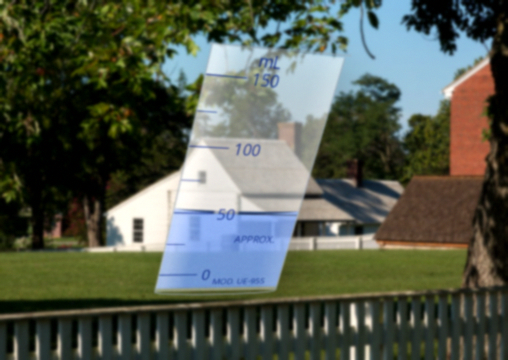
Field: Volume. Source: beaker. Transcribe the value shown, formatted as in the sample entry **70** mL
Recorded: **50** mL
